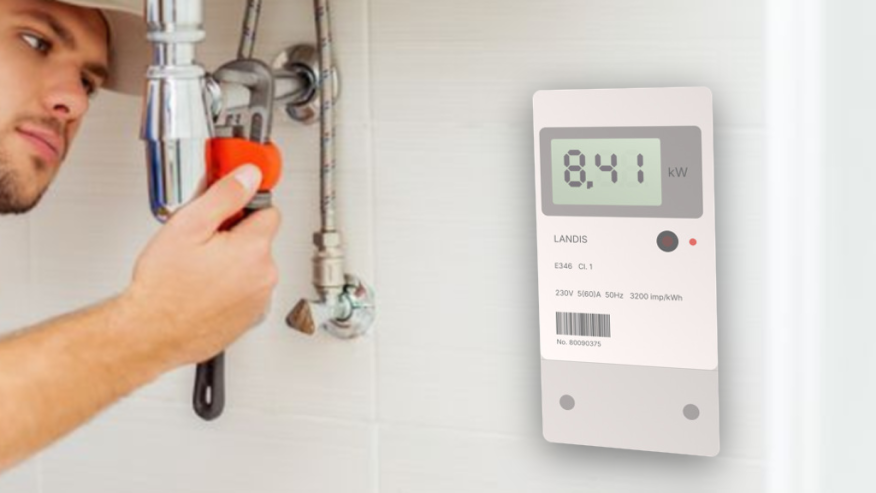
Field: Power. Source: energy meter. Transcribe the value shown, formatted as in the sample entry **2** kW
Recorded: **8.41** kW
